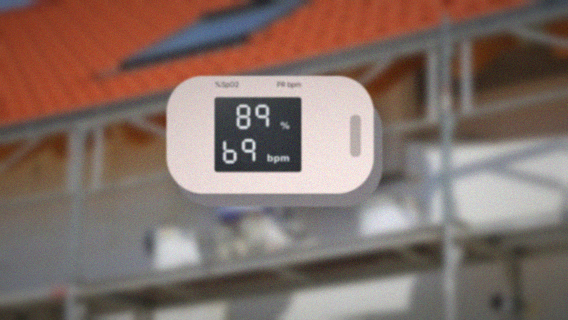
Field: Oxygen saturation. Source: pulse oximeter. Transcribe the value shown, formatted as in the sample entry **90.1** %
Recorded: **89** %
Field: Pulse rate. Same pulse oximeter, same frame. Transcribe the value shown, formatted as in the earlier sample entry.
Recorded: **69** bpm
